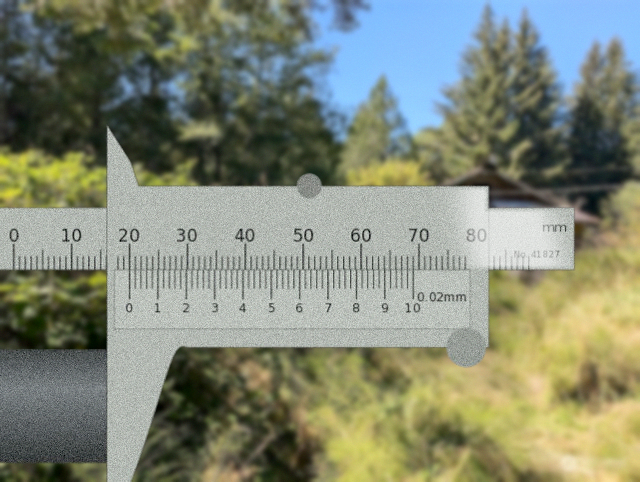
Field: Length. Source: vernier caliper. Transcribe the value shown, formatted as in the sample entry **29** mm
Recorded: **20.0** mm
